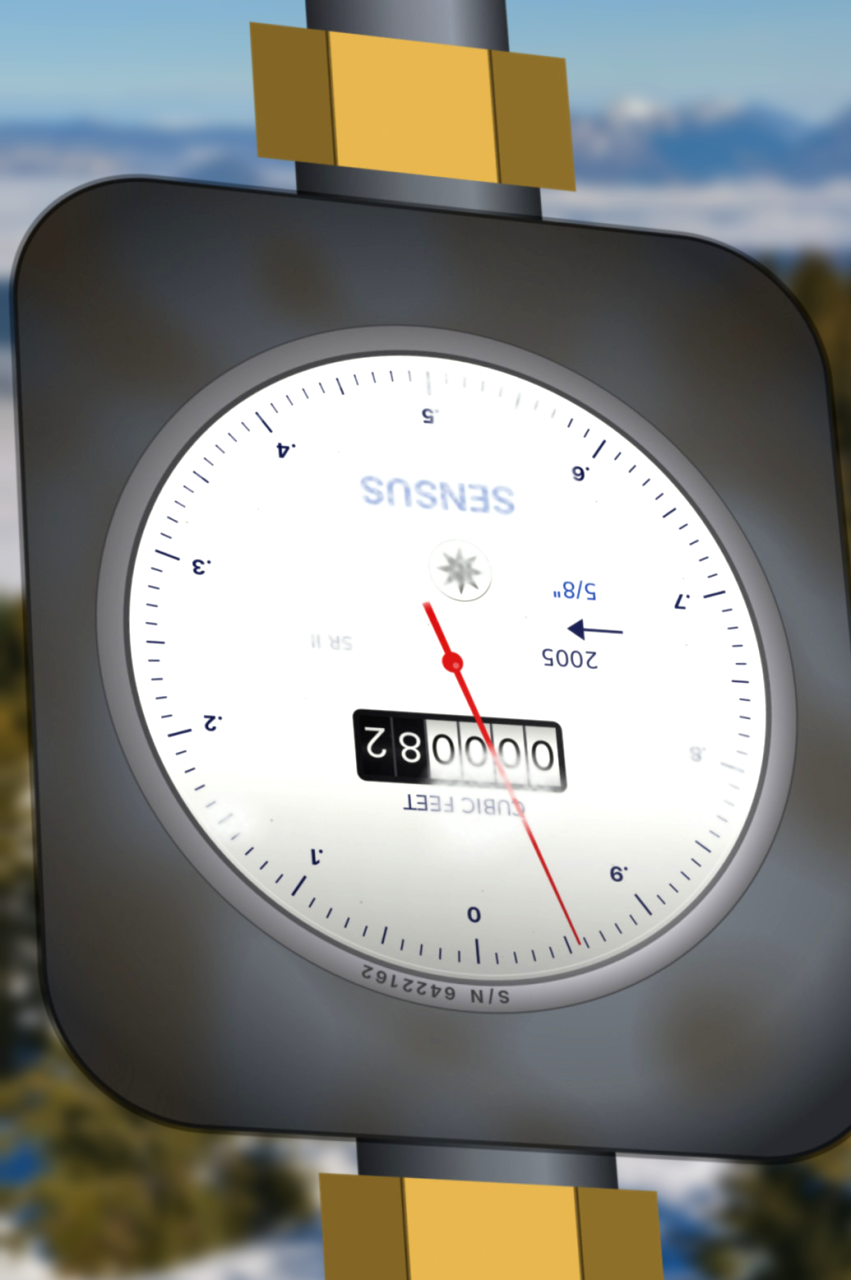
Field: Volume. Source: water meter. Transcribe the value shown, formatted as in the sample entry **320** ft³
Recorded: **81.94** ft³
